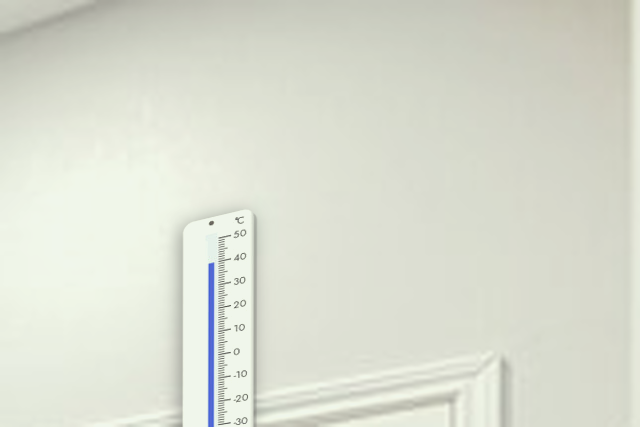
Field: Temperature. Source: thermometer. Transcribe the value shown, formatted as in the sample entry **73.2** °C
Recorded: **40** °C
